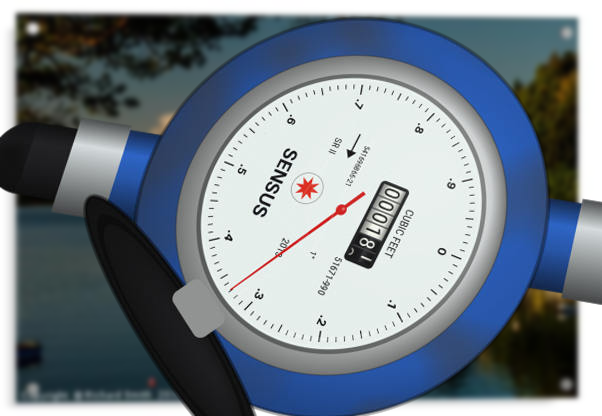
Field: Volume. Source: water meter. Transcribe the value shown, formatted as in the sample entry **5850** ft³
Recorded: **181.33** ft³
